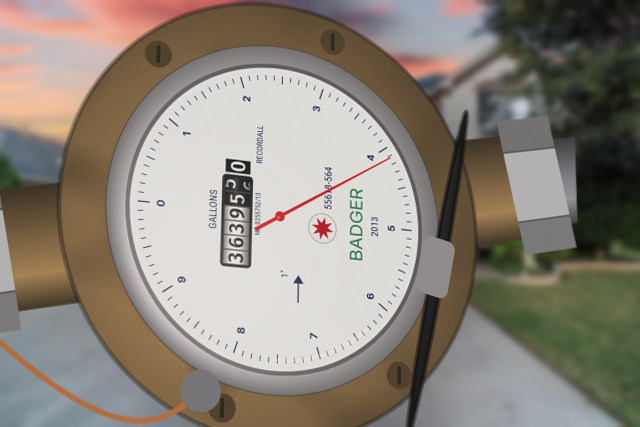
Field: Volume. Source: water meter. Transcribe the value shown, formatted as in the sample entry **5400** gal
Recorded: **3639554.1** gal
